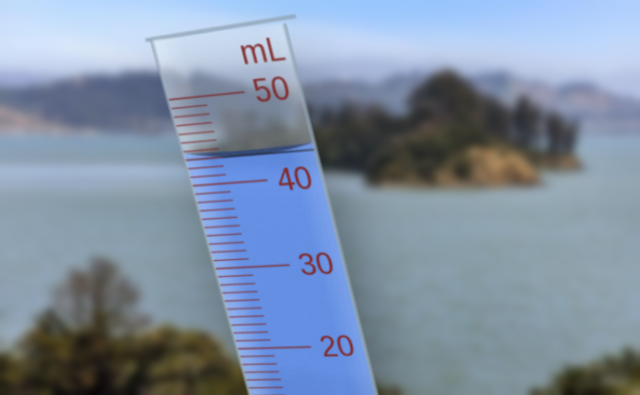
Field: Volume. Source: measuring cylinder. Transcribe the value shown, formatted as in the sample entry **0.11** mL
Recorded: **43** mL
